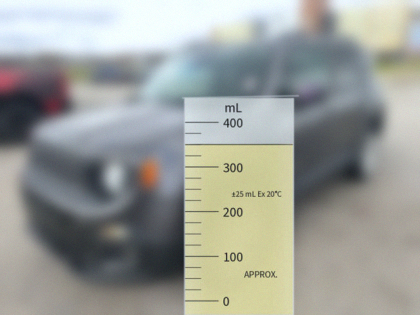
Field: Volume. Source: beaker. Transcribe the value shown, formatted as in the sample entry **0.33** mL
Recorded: **350** mL
